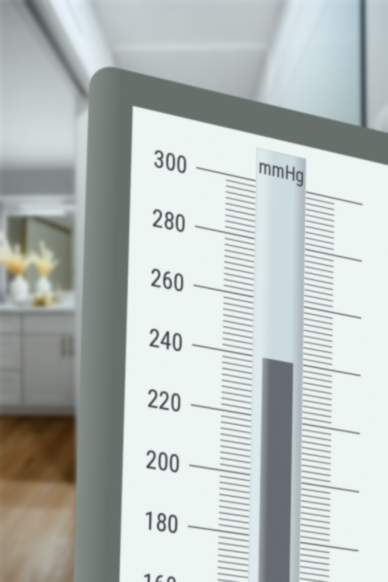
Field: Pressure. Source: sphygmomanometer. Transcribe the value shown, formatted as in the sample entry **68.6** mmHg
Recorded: **240** mmHg
